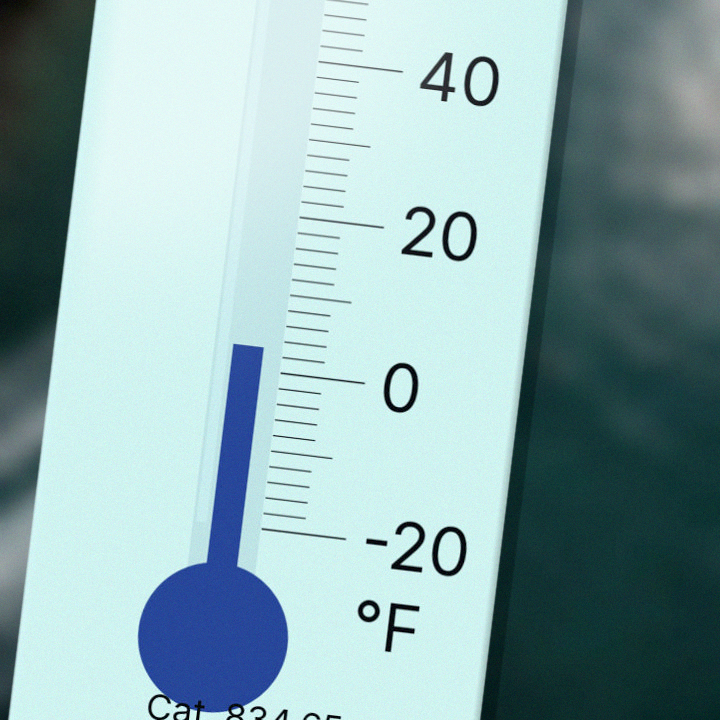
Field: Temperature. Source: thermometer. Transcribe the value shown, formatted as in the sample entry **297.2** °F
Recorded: **3** °F
